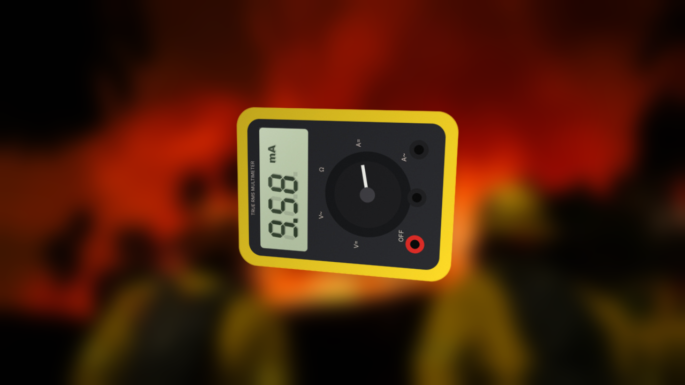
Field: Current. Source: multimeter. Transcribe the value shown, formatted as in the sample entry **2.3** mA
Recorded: **9.58** mA
